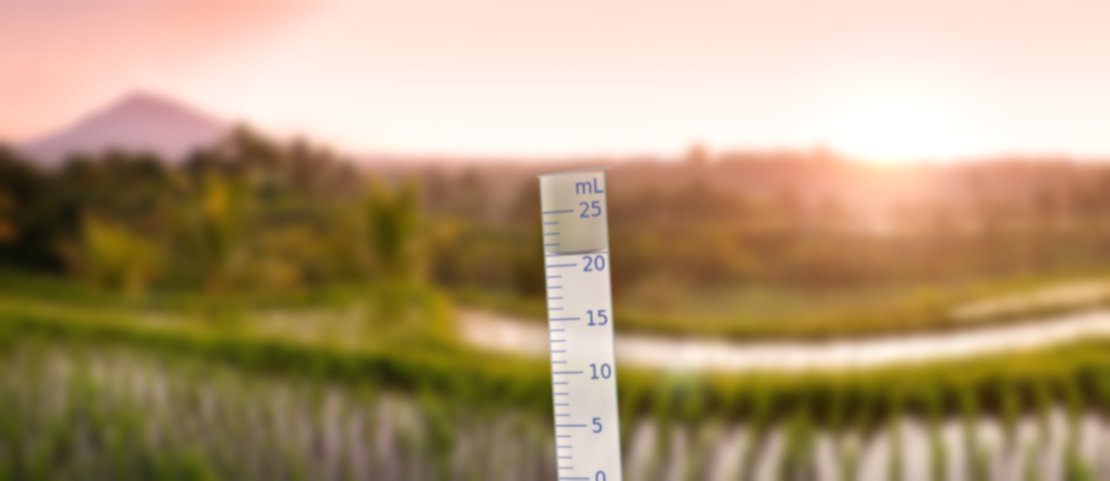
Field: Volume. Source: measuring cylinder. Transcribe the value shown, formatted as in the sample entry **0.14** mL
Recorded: **21** mL
